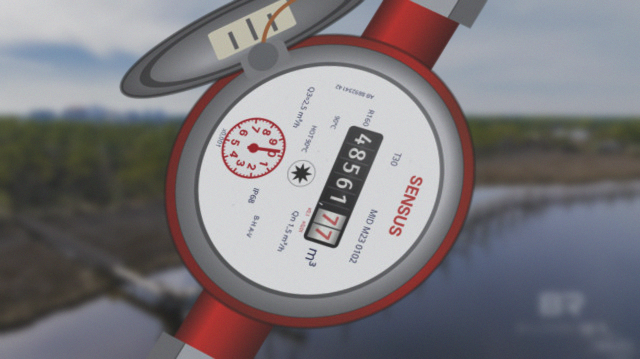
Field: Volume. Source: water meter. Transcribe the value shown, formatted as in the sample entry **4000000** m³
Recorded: **48561.769** m³
